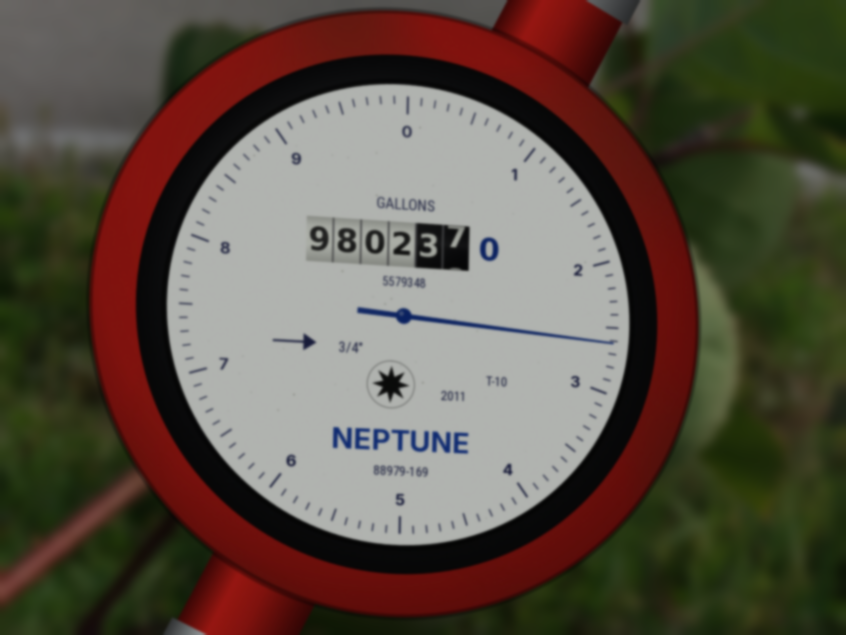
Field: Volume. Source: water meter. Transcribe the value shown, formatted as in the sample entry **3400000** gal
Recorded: **9802372.6** gal
